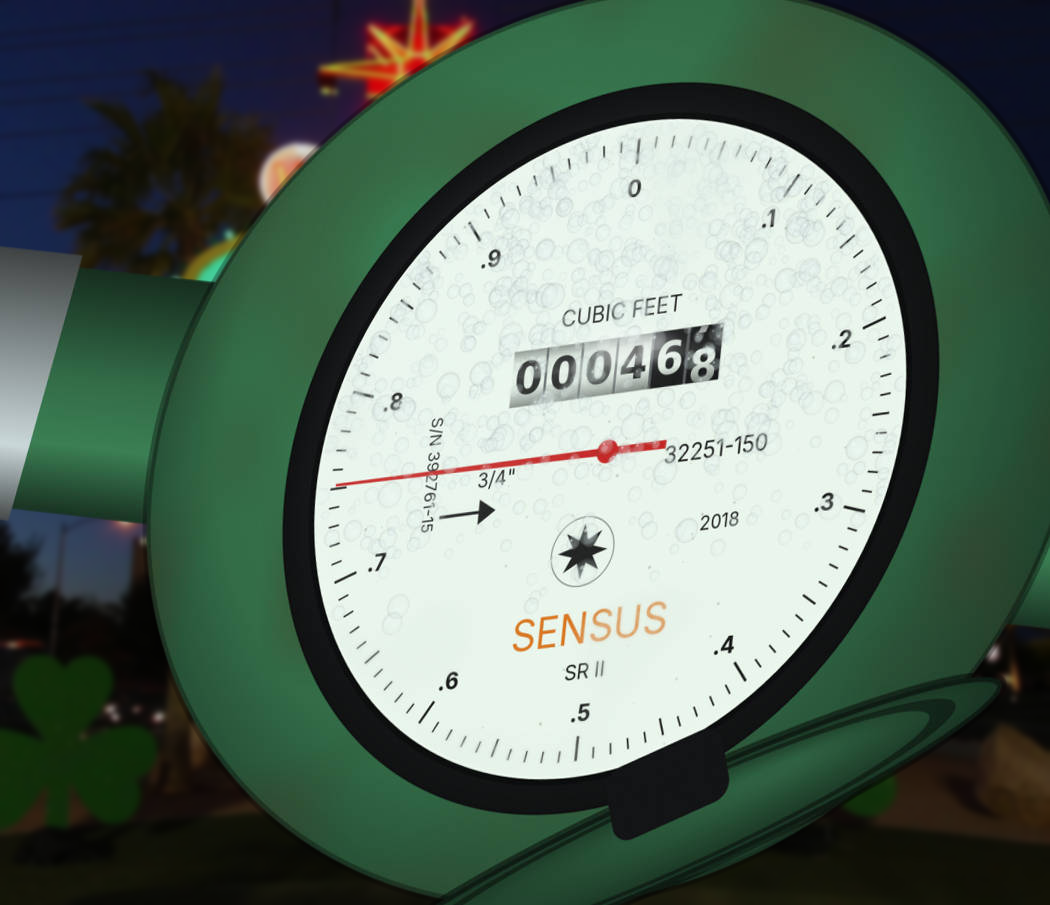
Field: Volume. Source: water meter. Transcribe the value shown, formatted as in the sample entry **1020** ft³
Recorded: **467.75** ft³
